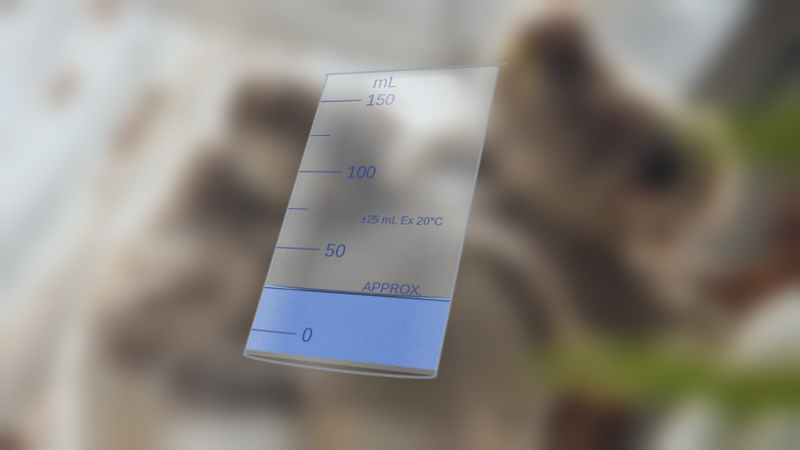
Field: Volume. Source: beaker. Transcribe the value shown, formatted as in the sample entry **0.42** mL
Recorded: **25** mL
